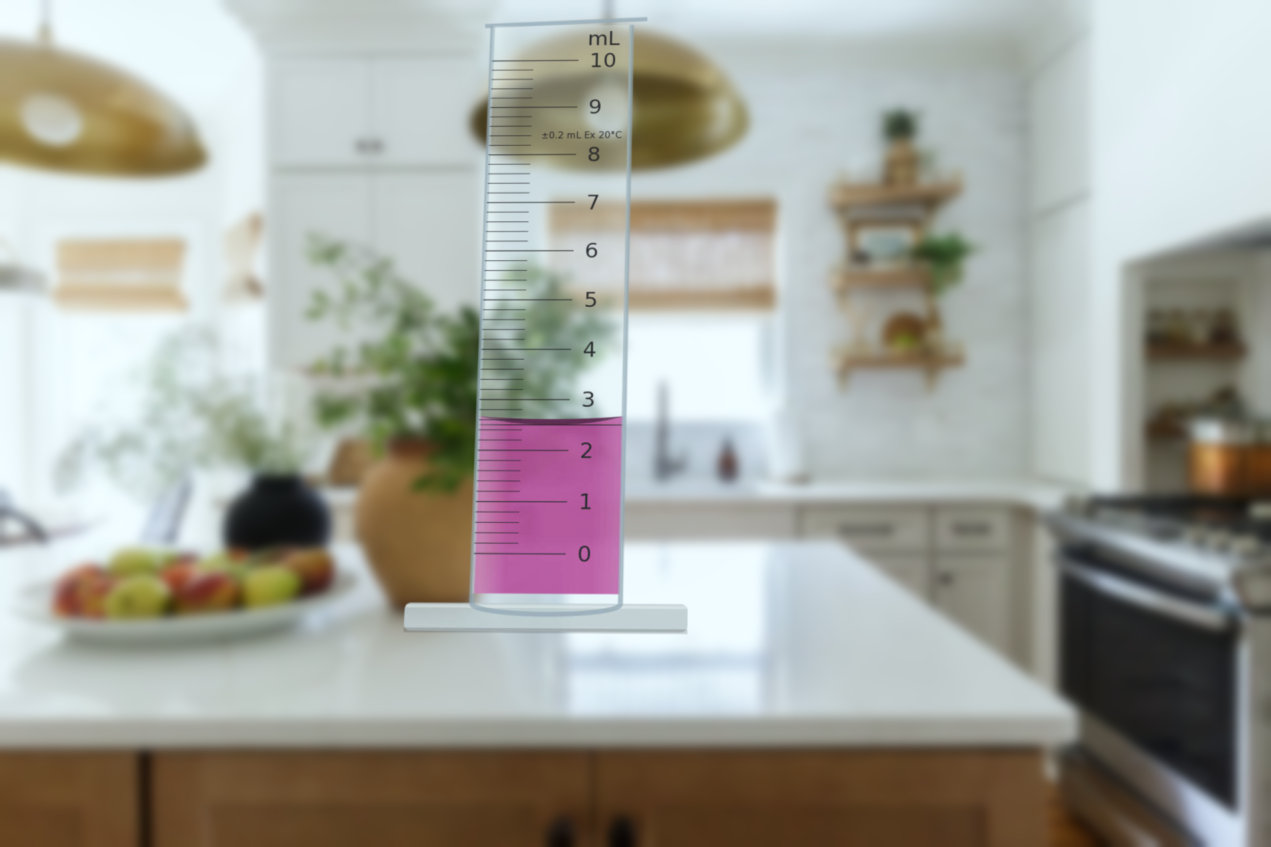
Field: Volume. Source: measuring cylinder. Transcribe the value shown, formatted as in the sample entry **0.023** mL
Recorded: **2.5** mL
